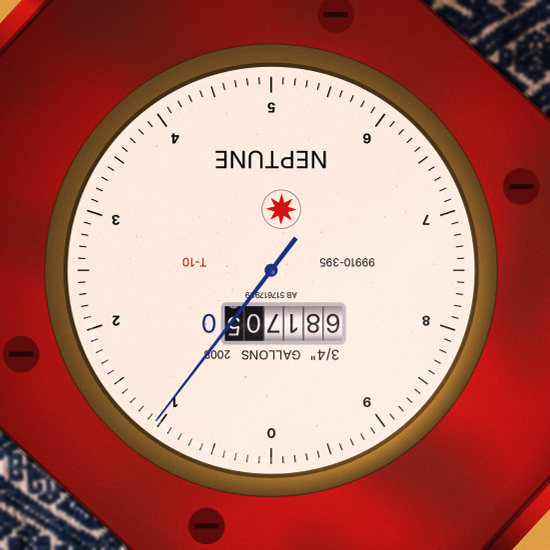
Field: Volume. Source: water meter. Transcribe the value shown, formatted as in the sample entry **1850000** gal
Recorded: **6817051.0** gal
